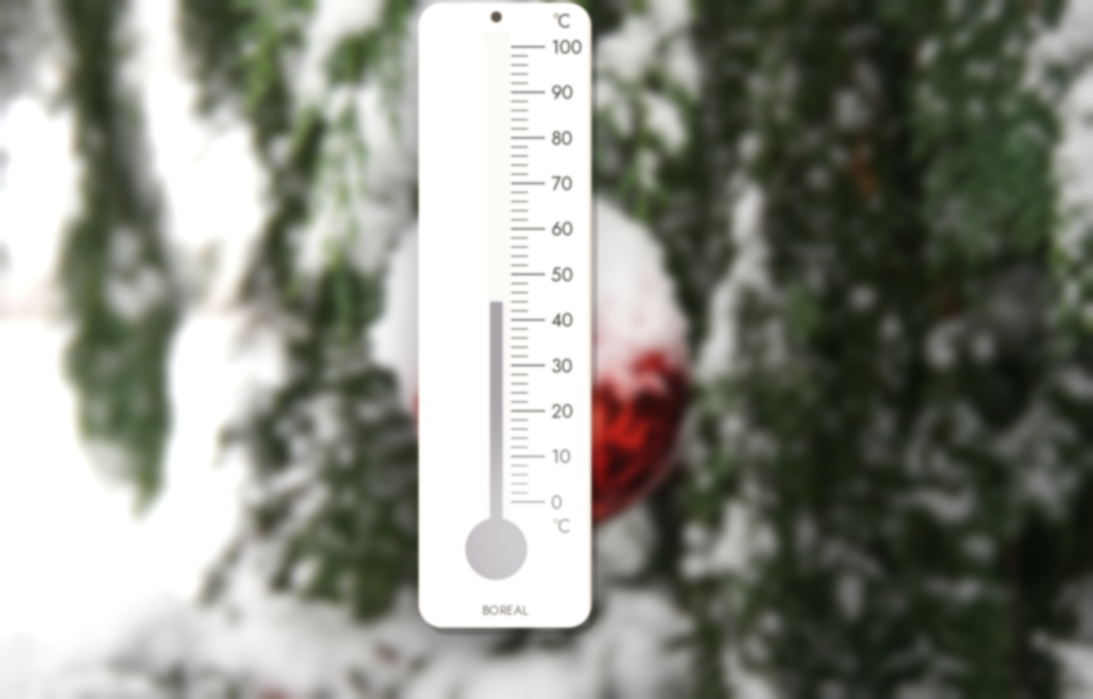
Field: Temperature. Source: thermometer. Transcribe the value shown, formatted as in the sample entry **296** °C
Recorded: **44** °C
